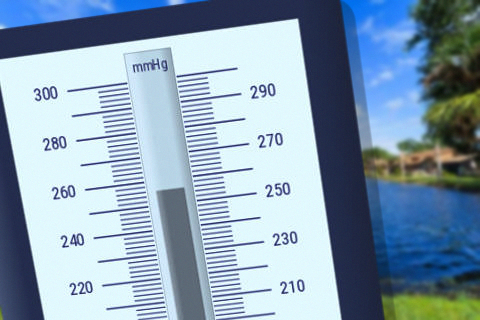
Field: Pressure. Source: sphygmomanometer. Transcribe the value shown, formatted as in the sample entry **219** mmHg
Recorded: **256** mmHg
